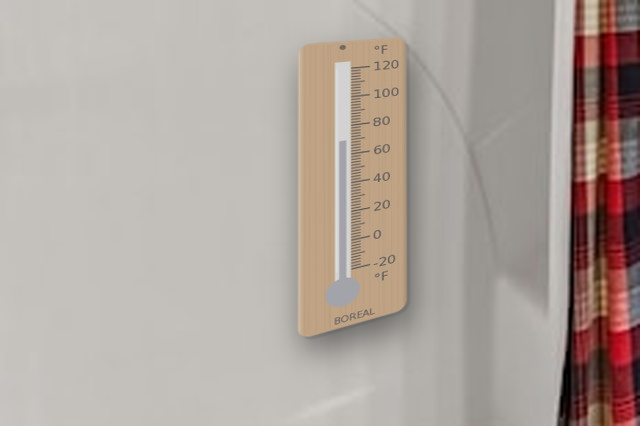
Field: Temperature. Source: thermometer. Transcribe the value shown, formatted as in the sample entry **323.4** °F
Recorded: **70** °F
